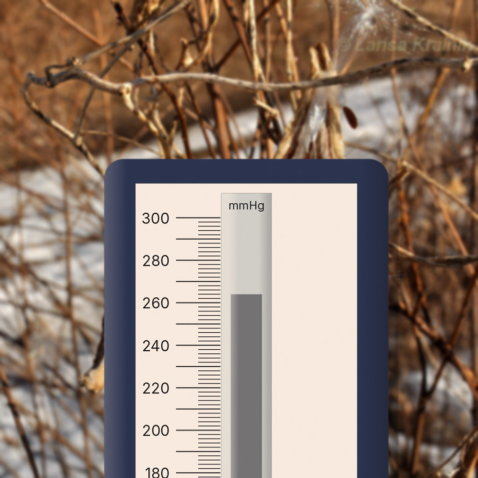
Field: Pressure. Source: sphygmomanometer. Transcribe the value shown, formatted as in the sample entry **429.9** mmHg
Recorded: **264** mmHg
